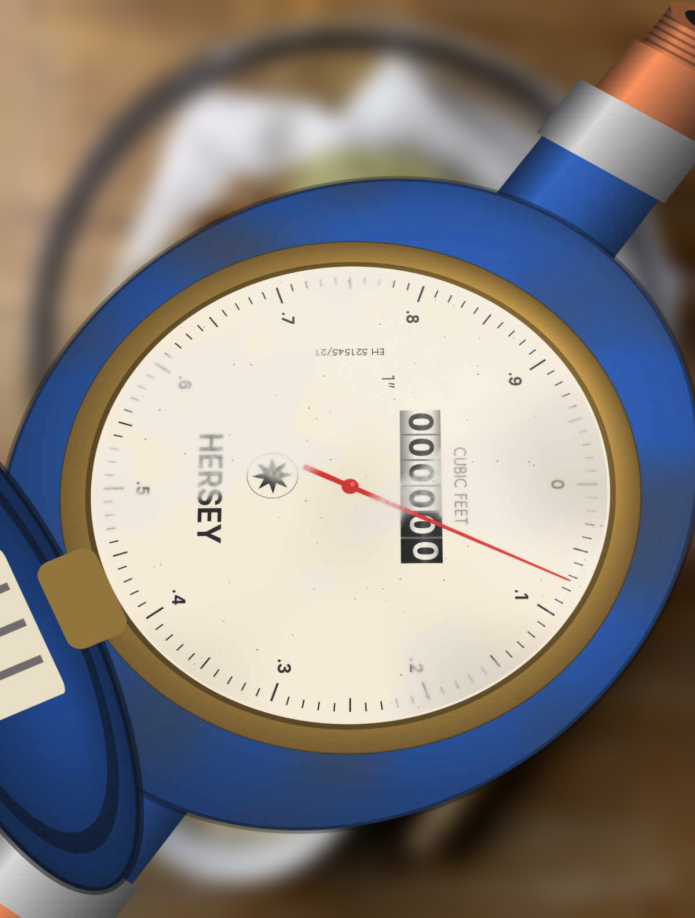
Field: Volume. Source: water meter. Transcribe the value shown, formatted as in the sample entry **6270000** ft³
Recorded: **0.07** ft³
